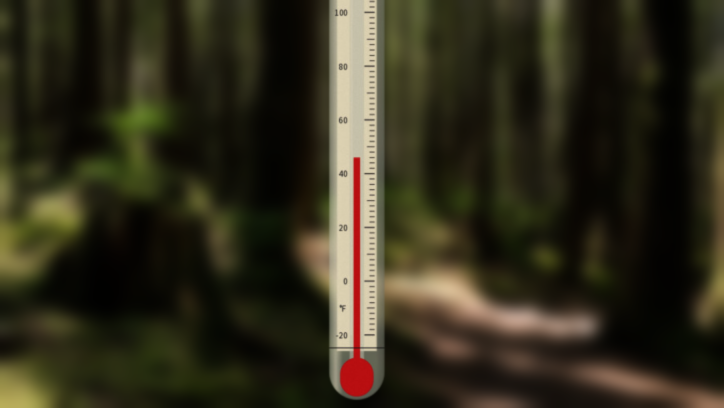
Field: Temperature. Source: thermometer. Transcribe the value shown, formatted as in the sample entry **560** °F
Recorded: **46** °F
